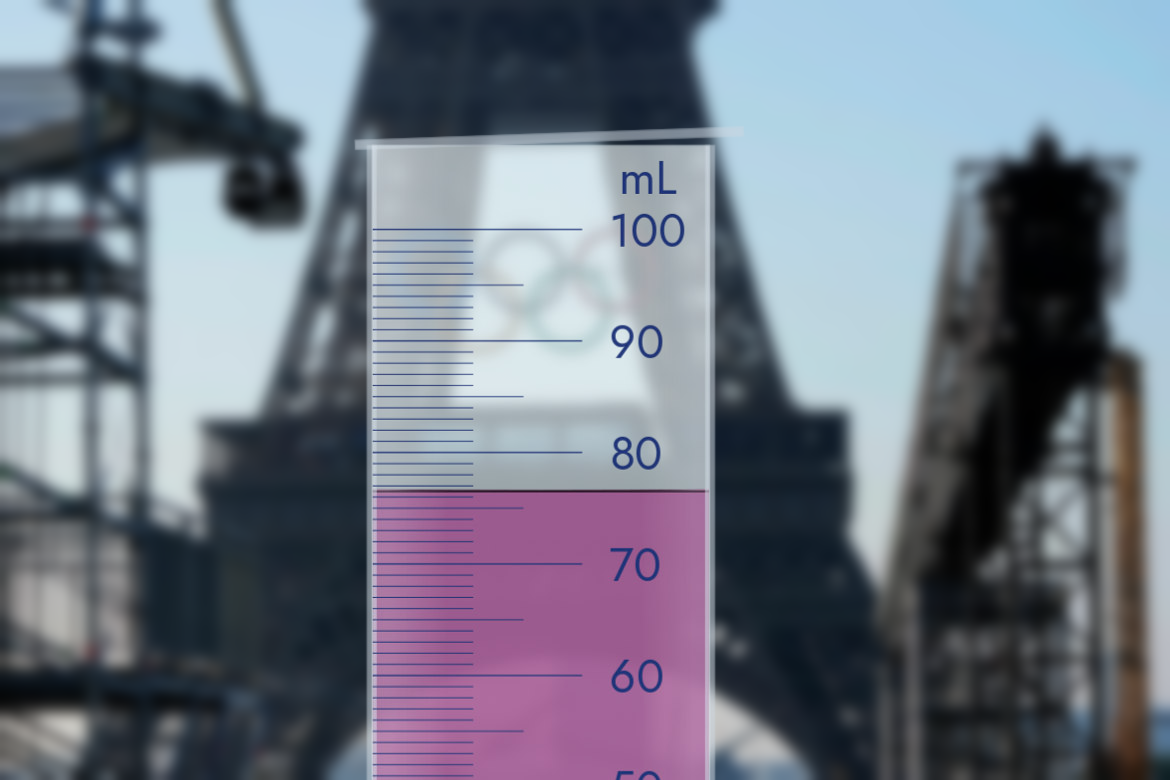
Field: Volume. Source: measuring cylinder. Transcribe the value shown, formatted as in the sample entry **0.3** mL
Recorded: **76.5** mL
